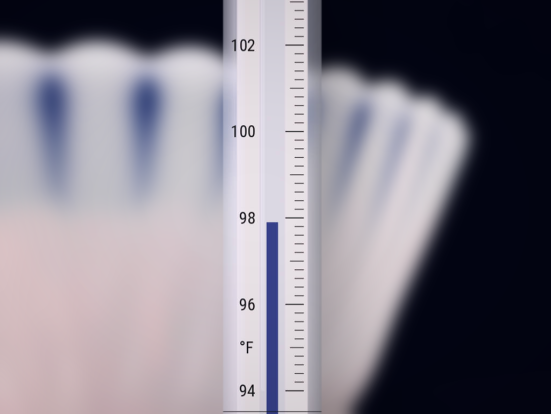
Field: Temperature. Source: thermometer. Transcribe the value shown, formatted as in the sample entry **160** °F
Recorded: **97.9** °F
